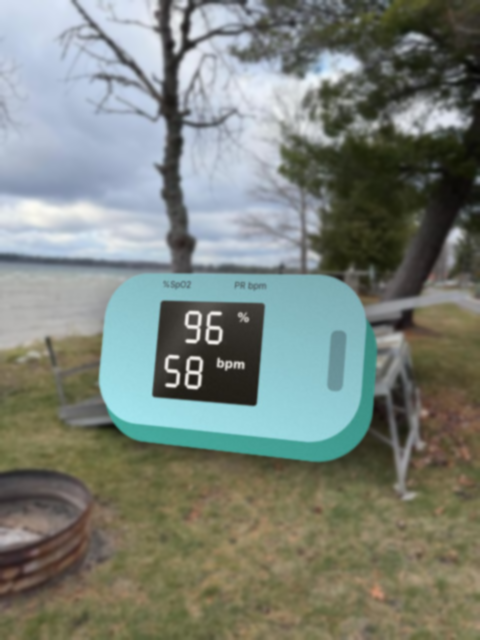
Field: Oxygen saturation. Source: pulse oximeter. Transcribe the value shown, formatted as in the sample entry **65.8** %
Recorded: **96** %
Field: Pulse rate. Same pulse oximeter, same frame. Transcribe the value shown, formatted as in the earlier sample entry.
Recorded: **58** bpm
